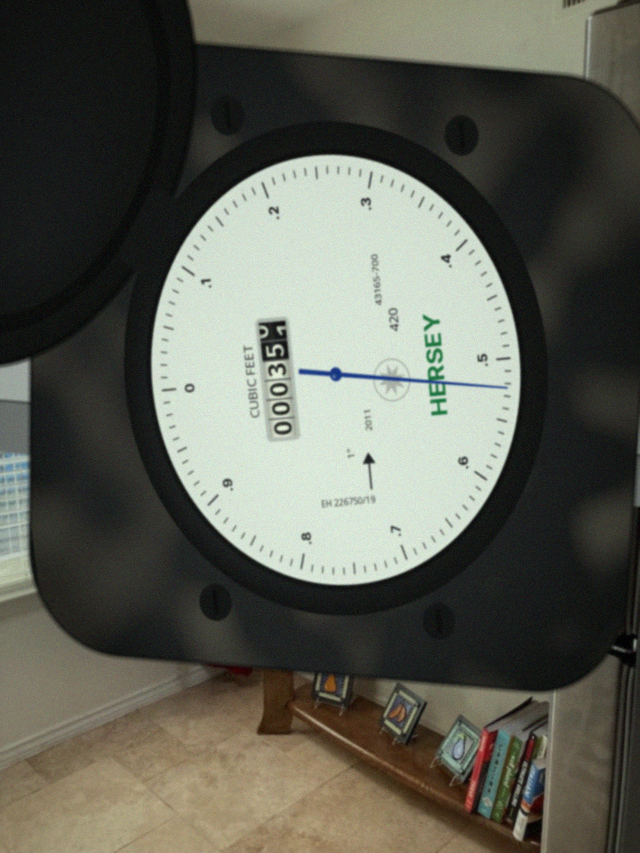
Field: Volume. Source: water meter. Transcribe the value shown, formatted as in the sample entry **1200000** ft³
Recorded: **350.52** ft³
